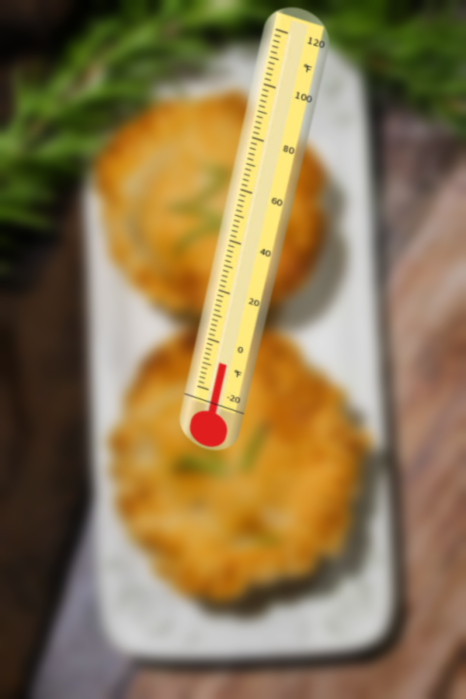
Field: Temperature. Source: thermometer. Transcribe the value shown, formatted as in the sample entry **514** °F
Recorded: **-8** °F
